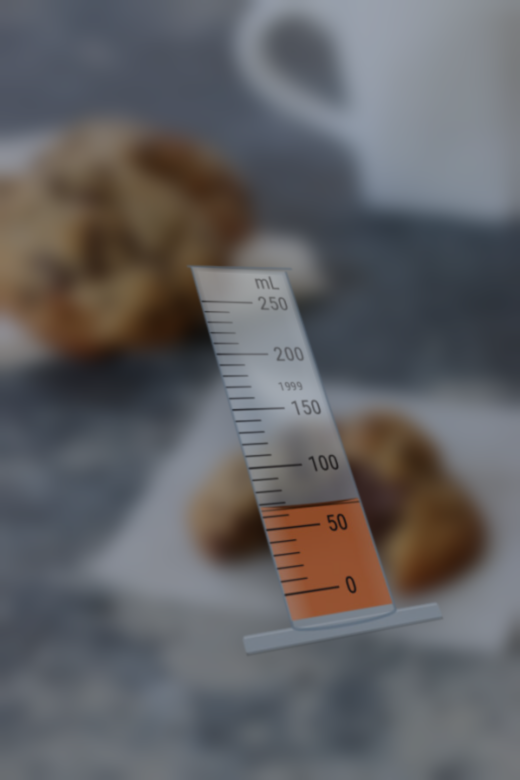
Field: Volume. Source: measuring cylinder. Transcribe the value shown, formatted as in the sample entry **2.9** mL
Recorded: **65** mL
